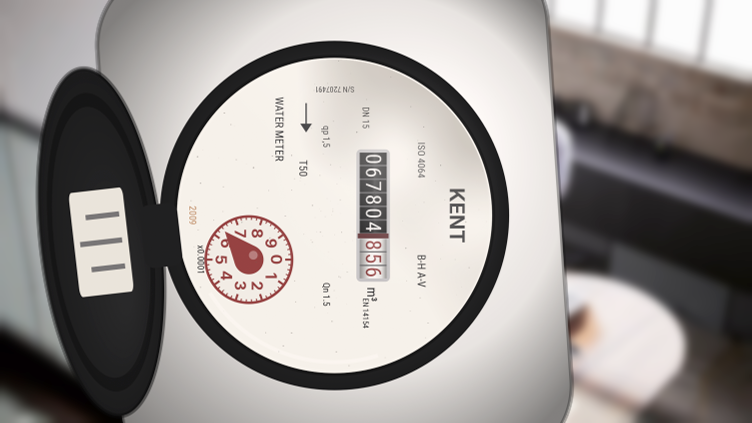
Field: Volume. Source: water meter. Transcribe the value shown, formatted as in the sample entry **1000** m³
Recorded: **67804.8566** m³
